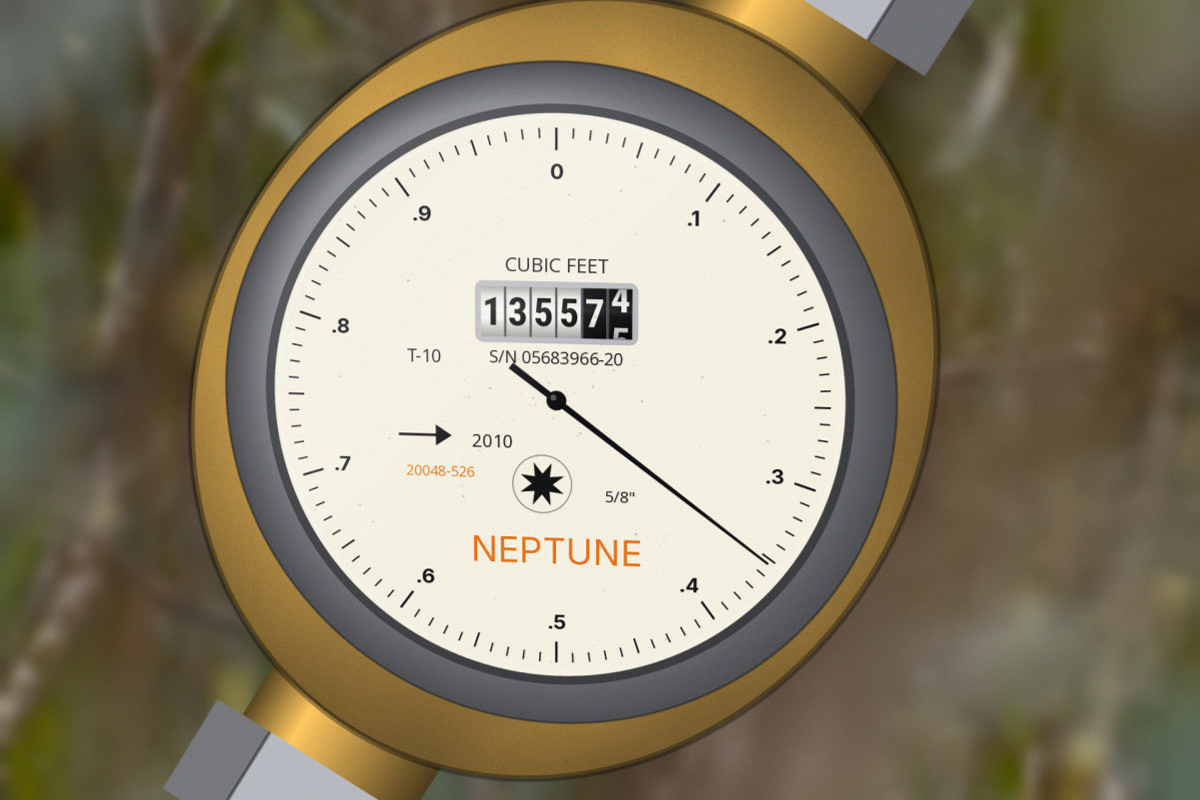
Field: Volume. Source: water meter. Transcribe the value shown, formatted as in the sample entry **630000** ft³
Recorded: **135574.35** ft³
